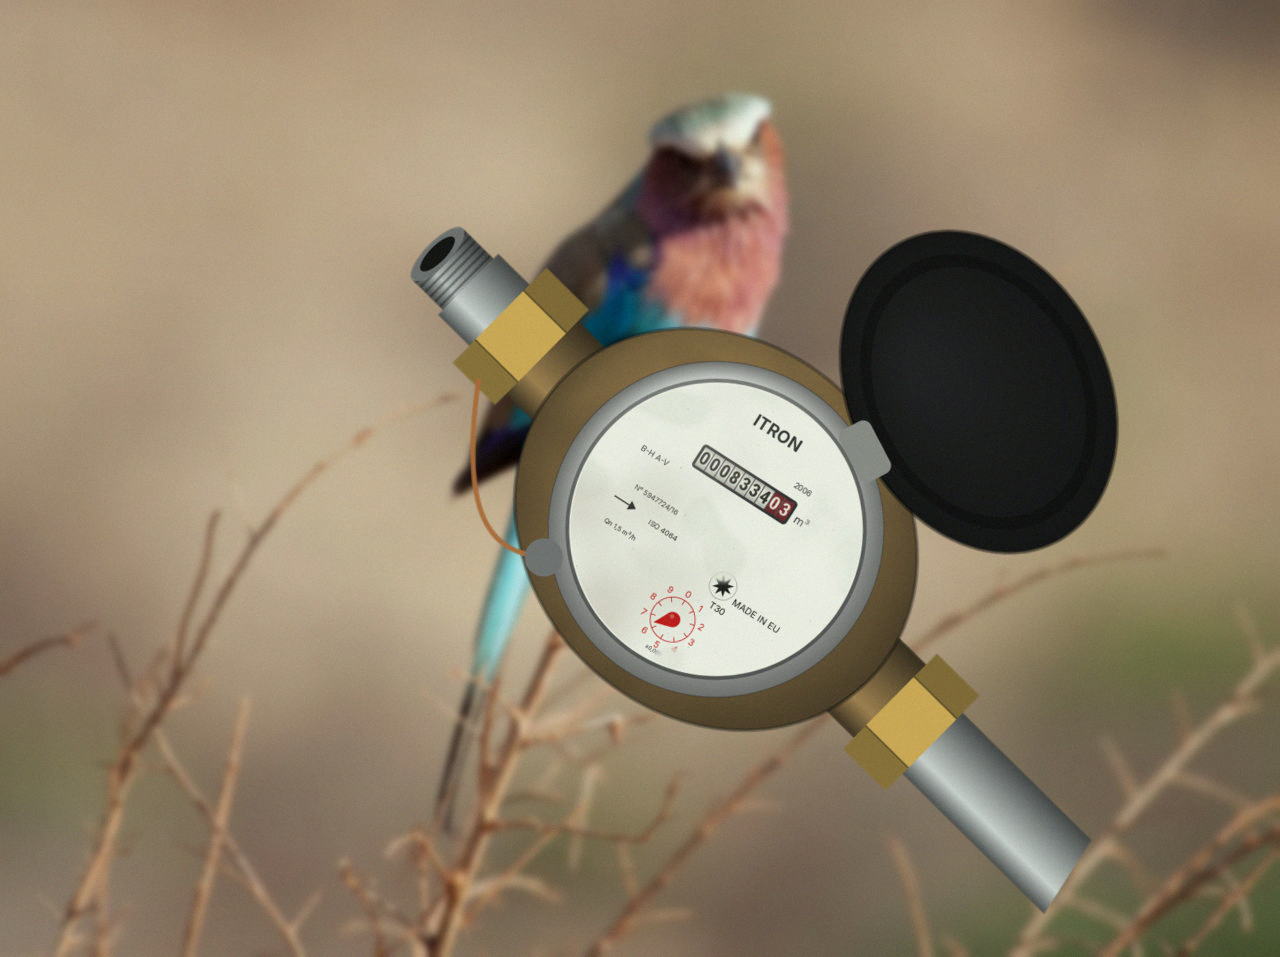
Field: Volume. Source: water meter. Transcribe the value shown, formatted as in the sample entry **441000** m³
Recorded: **8334.036** m³
